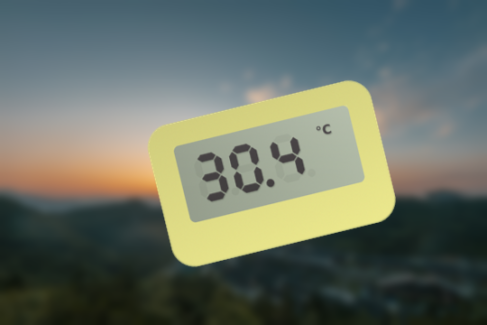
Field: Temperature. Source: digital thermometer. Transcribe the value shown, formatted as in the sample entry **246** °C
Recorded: **30.4** °C
